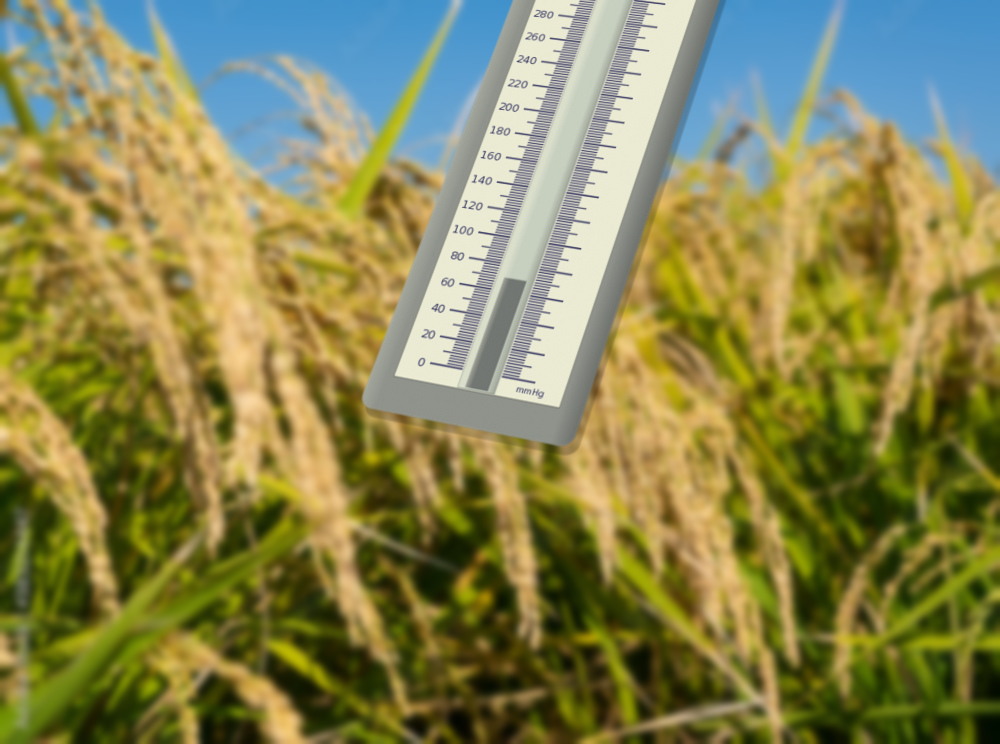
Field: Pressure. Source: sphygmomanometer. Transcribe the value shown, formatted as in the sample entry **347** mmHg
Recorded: **70** mmHg
